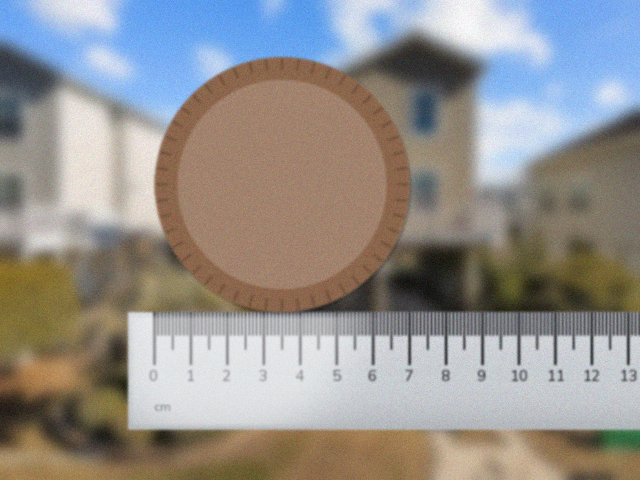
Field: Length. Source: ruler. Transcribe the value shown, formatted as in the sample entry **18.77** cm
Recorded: **7** cm
